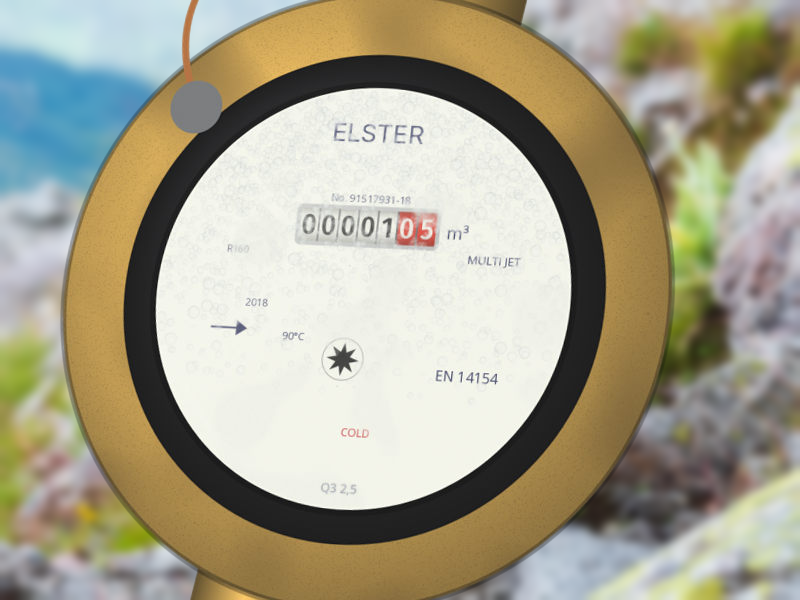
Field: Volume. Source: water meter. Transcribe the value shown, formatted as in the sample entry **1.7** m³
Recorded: **1.05** m³
